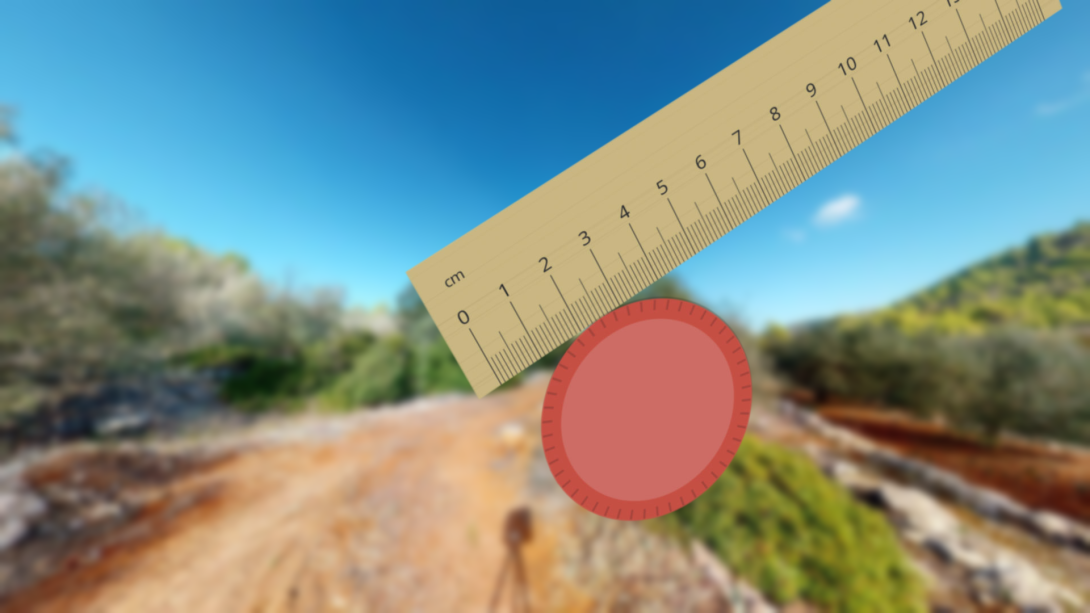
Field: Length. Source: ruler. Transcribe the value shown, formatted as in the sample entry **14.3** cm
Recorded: **5** cm
